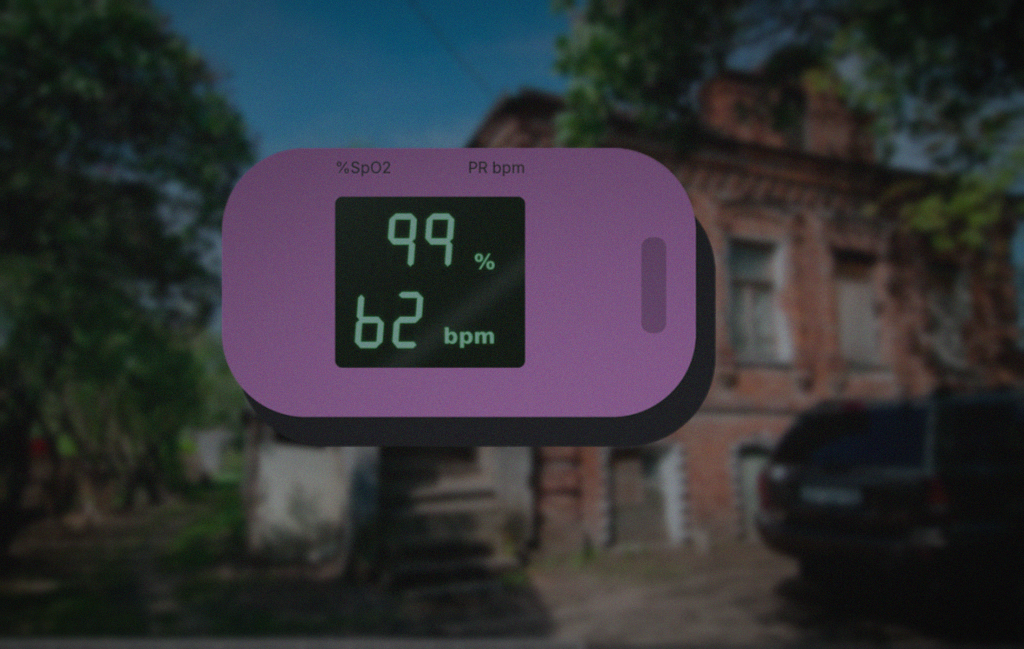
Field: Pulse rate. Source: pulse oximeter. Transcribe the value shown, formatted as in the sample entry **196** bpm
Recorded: **62** bpm
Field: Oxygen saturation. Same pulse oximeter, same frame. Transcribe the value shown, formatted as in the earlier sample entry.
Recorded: **99** %
